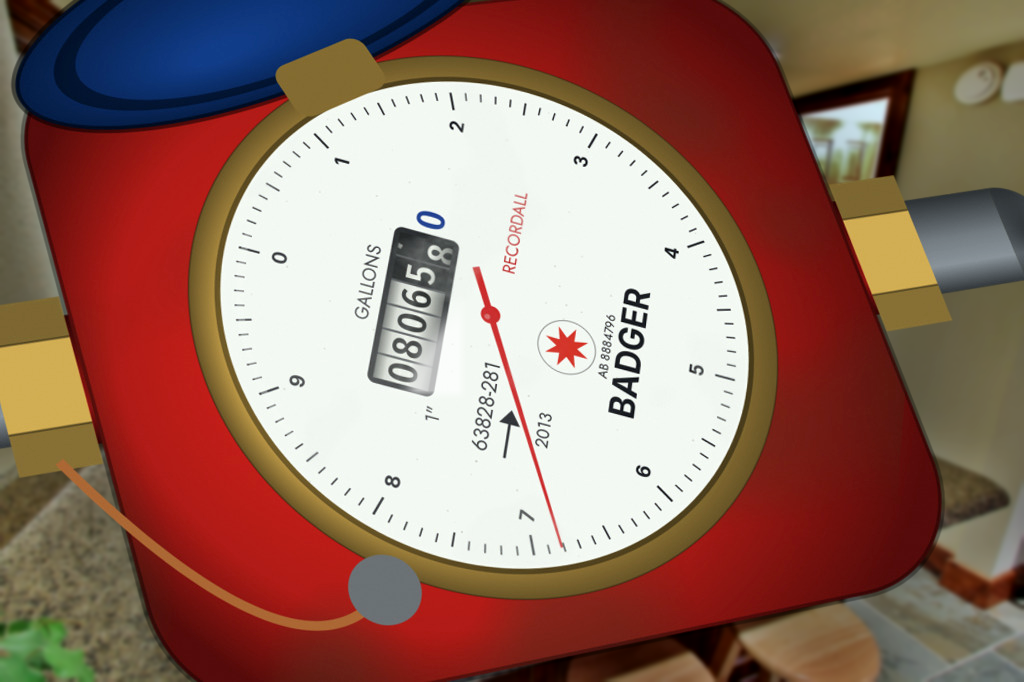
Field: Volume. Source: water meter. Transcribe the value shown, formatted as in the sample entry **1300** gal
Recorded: **806576.8** gal
